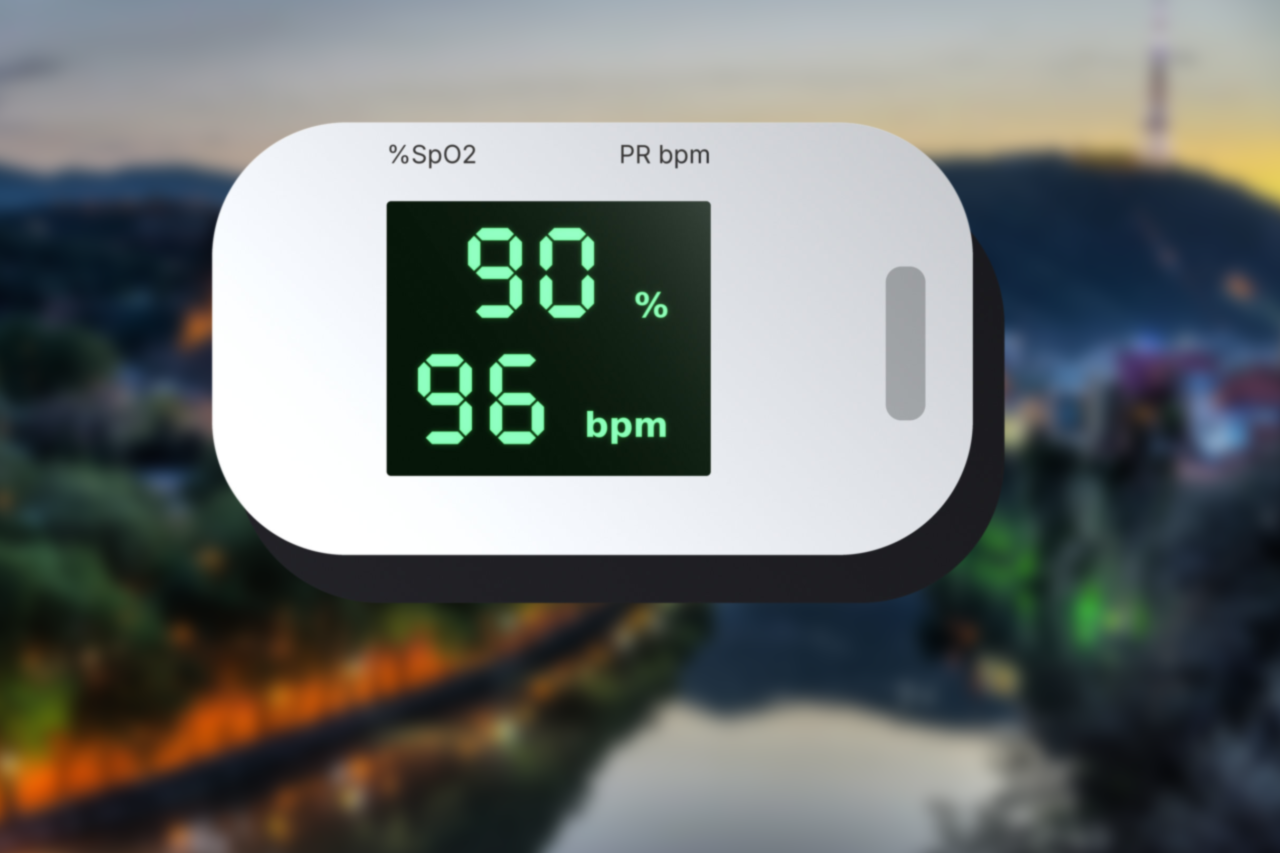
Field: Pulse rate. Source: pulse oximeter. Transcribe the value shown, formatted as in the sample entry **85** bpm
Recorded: **96** bpm
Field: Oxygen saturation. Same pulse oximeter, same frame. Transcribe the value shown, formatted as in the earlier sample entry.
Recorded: **90** %
